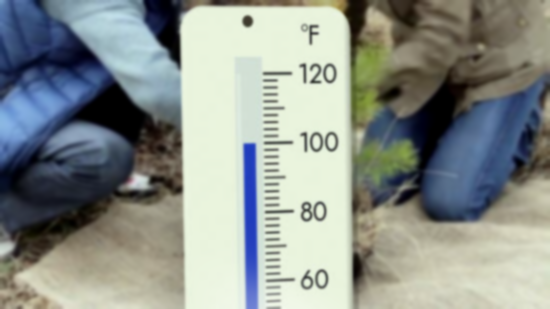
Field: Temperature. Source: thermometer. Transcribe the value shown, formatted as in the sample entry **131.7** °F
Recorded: **100** °F
